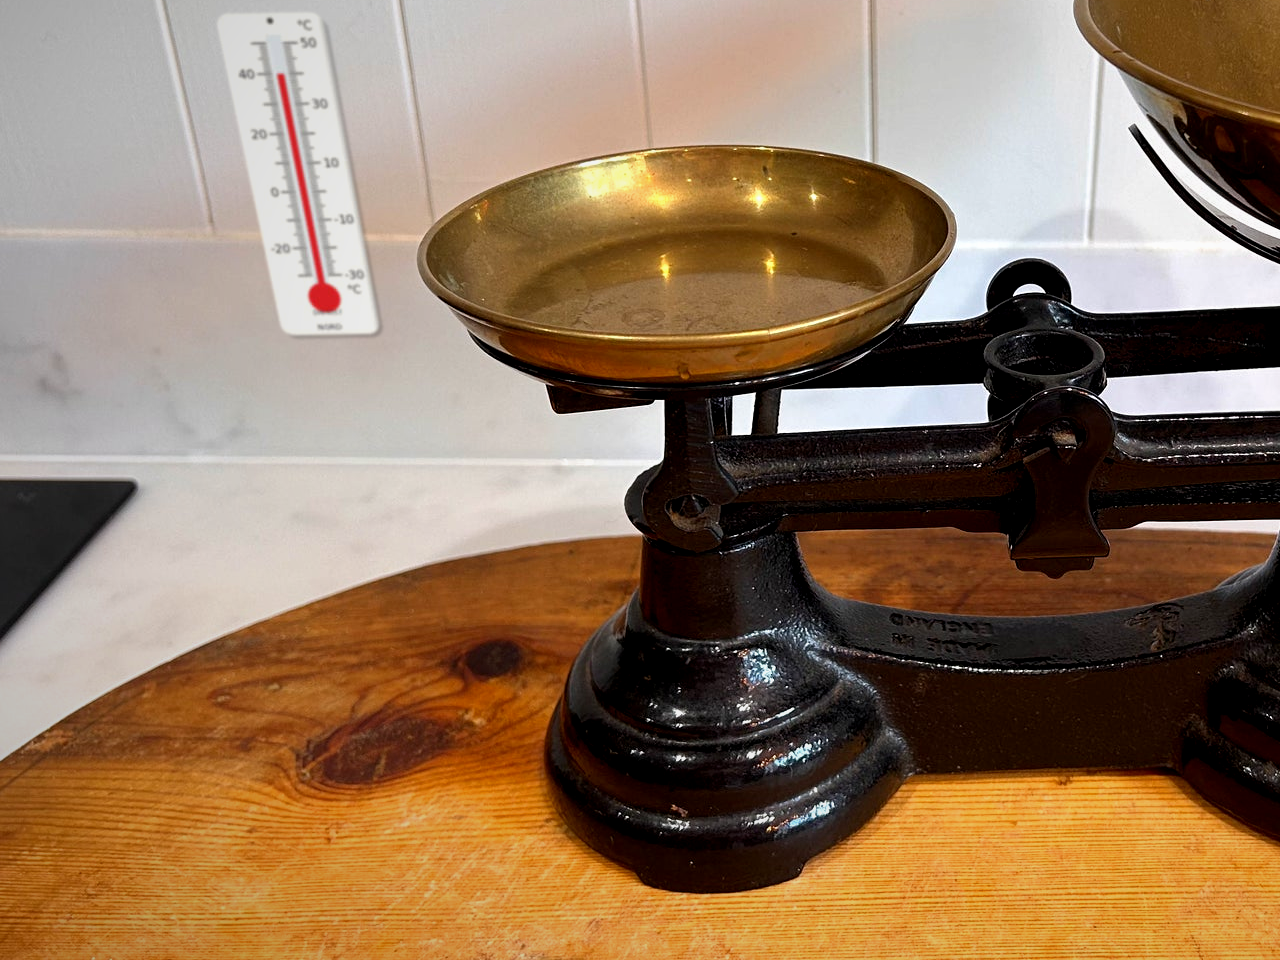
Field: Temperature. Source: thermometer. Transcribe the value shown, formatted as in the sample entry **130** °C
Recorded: **40** °C
